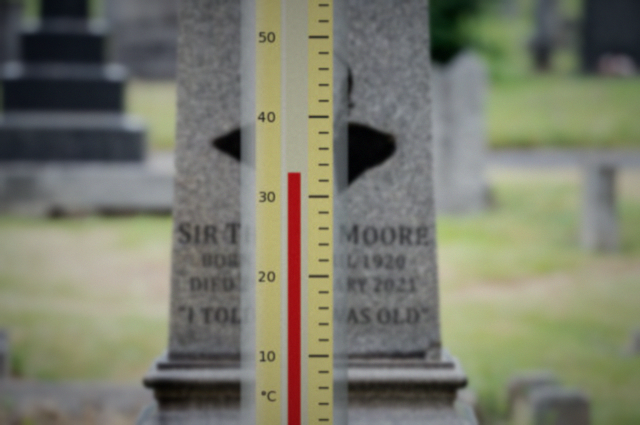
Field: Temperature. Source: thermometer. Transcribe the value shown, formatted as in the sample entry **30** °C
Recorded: **33** °C
